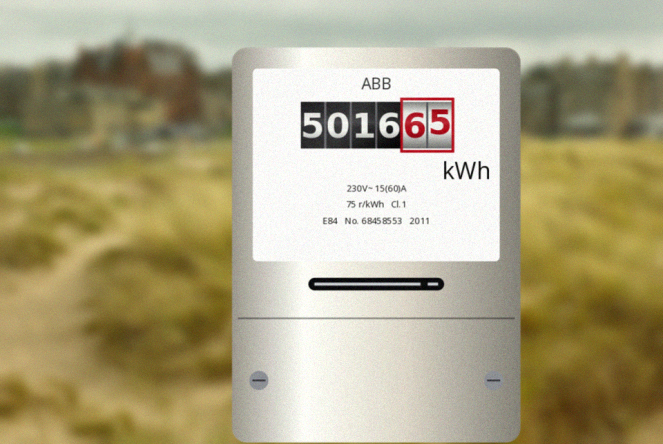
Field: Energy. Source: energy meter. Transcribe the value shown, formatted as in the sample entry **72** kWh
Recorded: **5016.65** kWh
